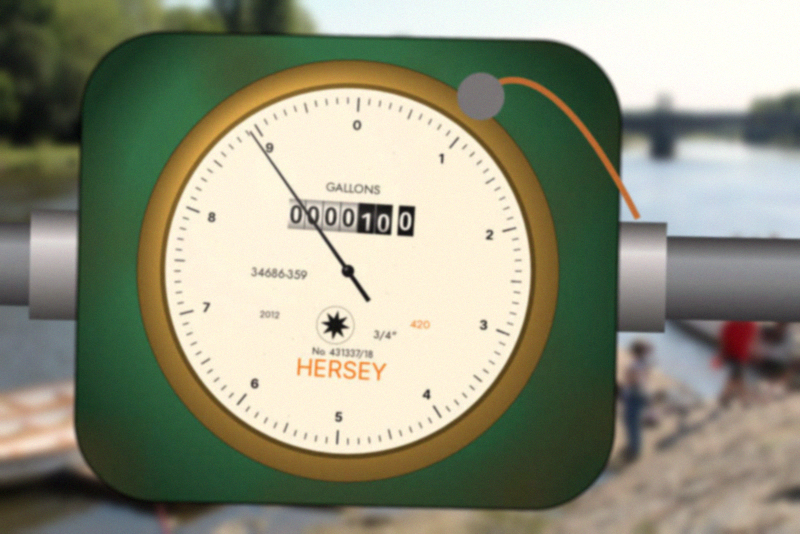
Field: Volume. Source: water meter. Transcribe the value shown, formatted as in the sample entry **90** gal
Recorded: **98.9** gal
